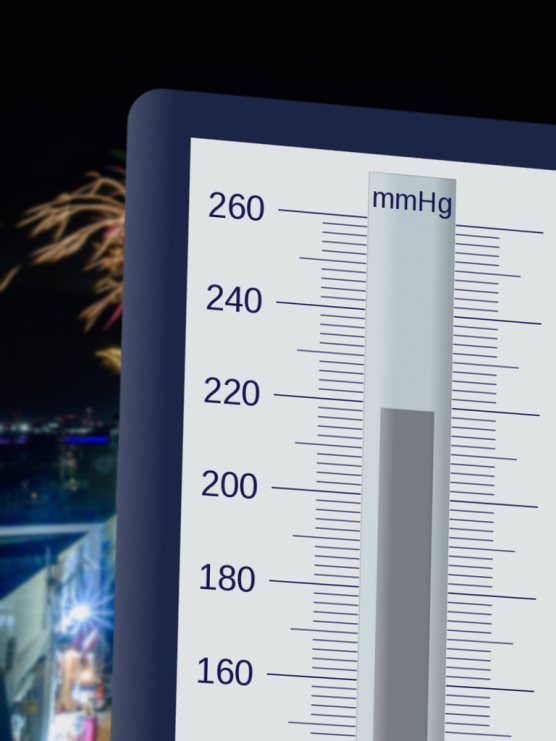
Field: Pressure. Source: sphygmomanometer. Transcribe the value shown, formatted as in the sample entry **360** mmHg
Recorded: **219** mmHg
